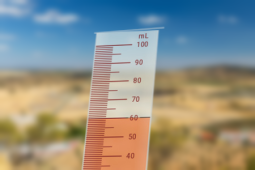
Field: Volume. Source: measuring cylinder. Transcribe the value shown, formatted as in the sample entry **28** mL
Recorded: **60** mL
